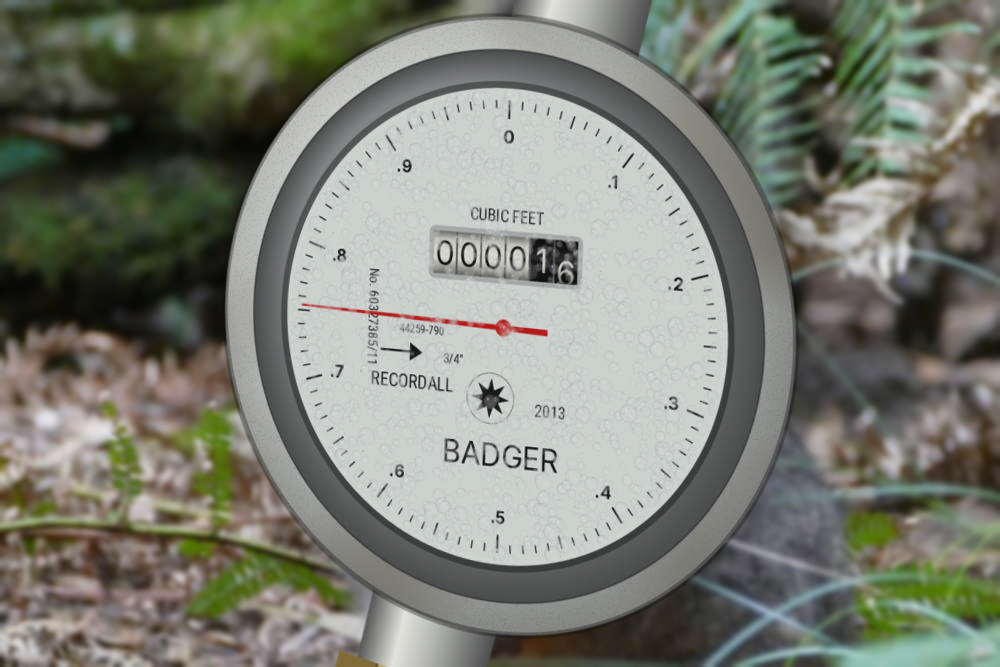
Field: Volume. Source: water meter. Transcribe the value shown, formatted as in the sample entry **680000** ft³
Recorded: **15.75** ft³
